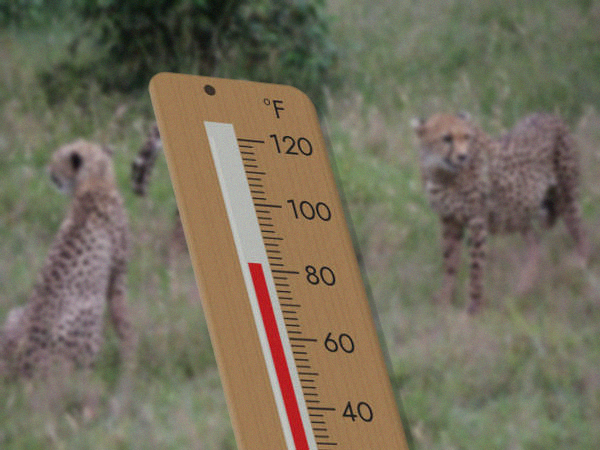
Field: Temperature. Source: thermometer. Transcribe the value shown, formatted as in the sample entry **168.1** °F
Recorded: **82** °F
